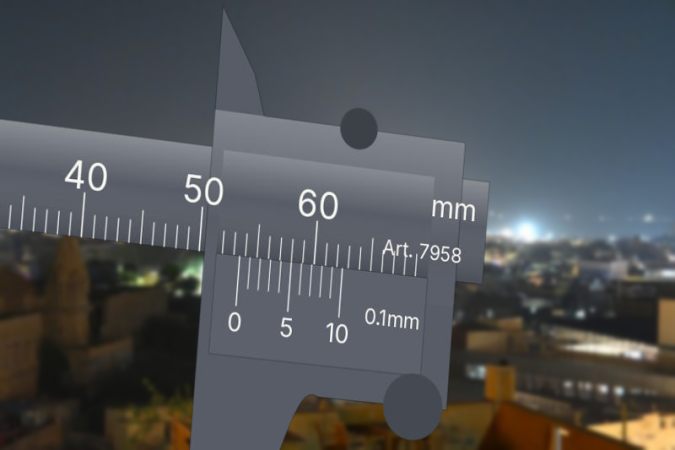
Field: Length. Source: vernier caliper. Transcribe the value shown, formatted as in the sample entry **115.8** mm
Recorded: **53.5** mm
